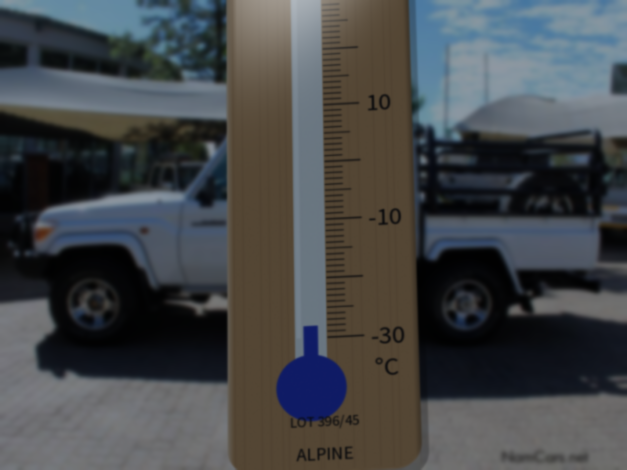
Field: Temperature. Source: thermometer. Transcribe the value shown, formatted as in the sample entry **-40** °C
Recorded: **-28** °C
